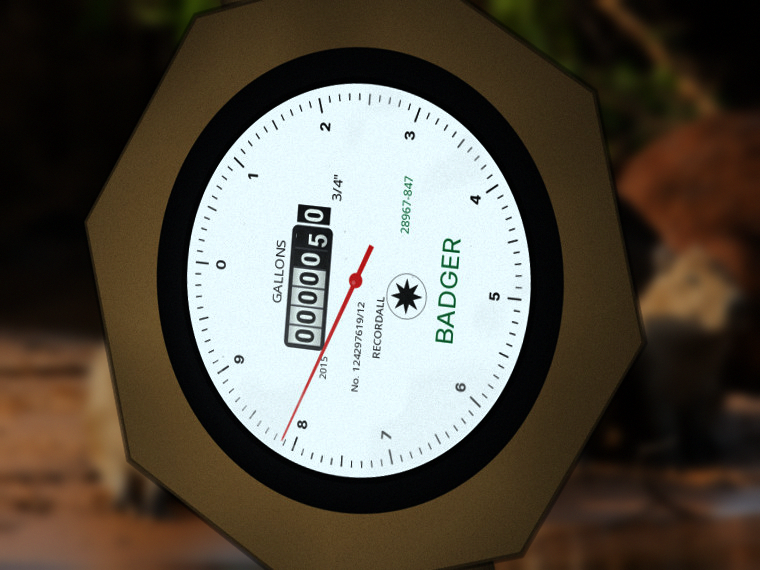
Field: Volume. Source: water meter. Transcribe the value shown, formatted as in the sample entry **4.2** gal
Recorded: **48.1** gal
